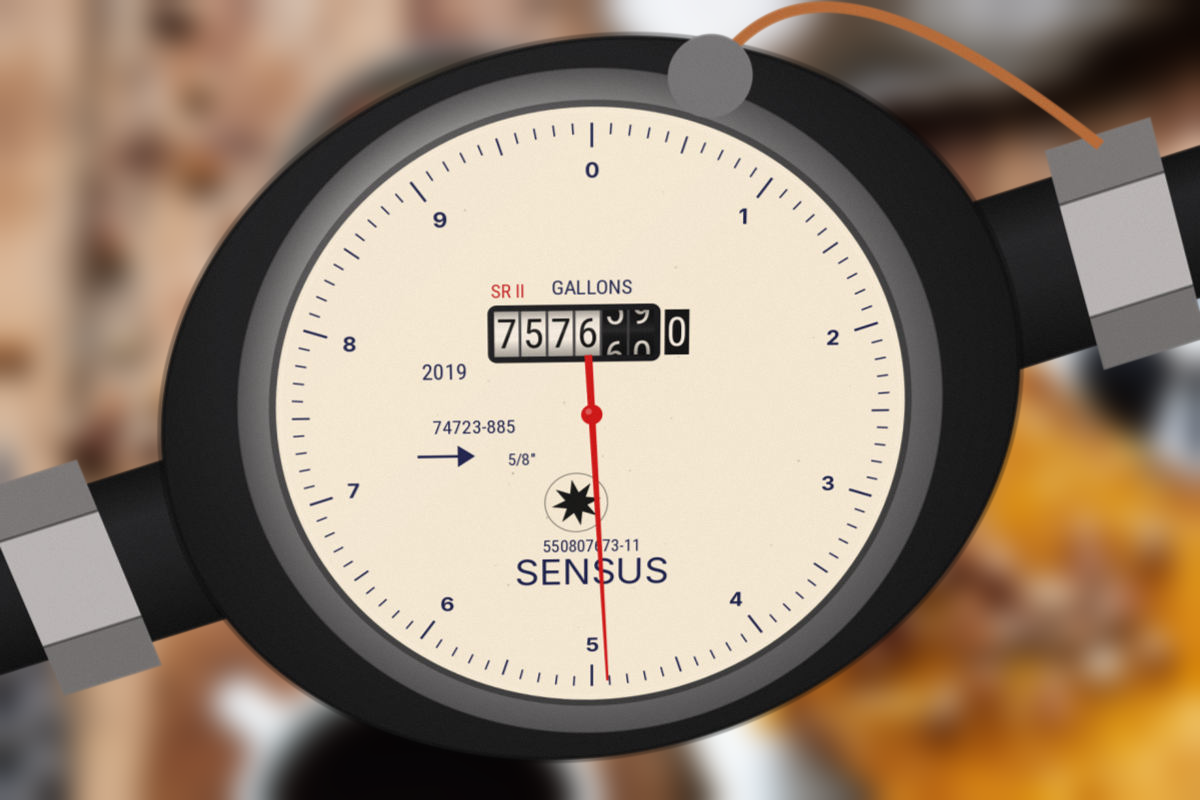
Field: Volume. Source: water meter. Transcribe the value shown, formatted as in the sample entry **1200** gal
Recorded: **7576594.9** gal
